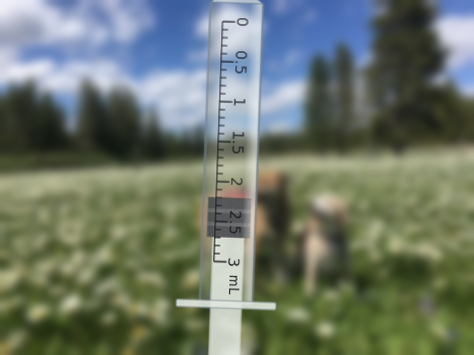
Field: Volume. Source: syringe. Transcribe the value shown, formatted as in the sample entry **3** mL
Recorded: **2.2** mL
